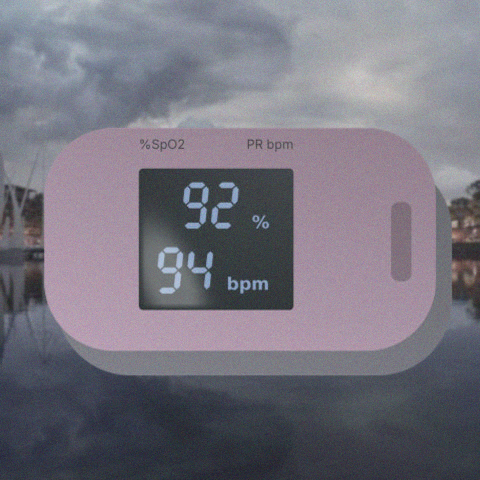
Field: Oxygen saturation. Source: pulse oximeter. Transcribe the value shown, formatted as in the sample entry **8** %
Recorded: **92** %
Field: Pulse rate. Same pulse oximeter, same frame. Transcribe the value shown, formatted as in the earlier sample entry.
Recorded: **94** bpm
